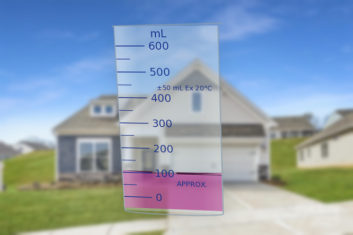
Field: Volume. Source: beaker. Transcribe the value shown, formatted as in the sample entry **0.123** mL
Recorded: **100** mL
